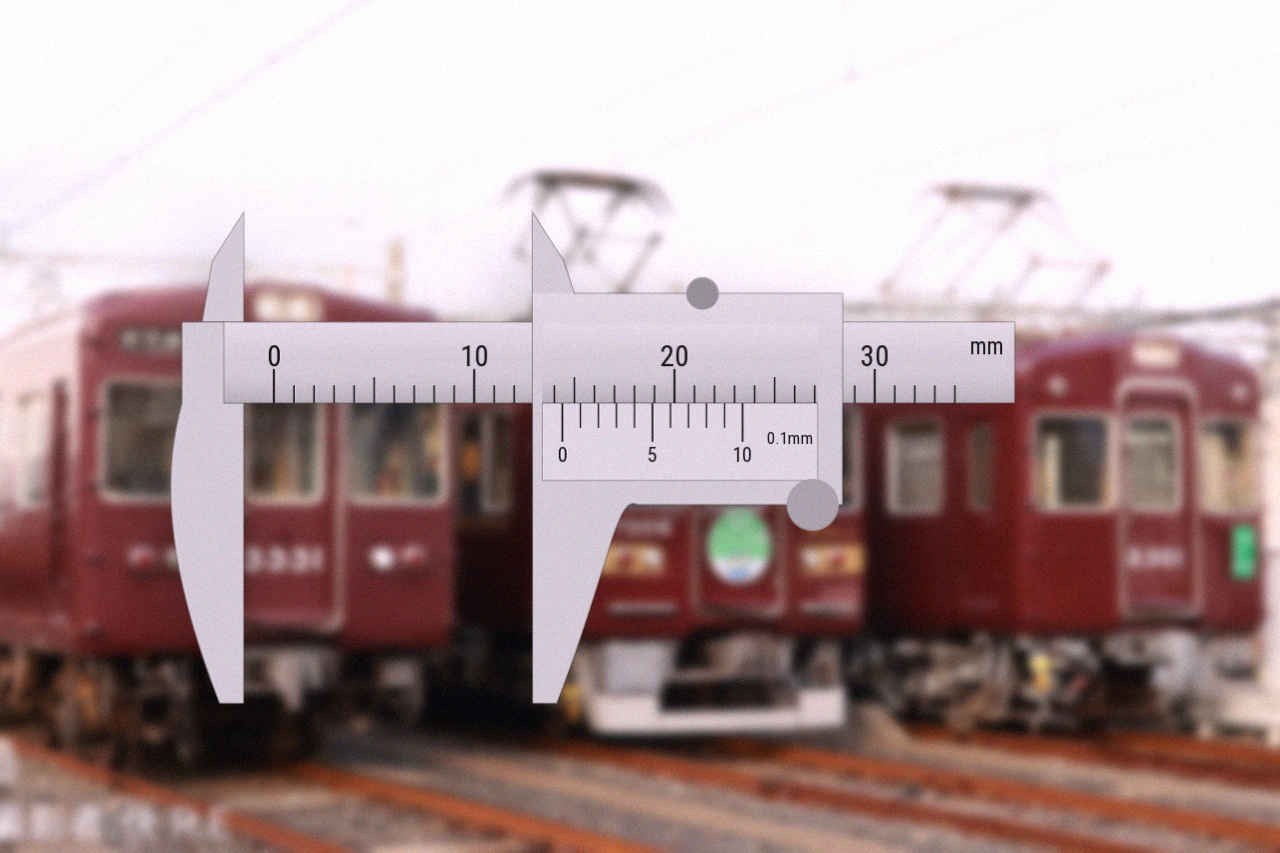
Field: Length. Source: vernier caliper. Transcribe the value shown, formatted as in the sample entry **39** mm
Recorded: **14.4** mm
